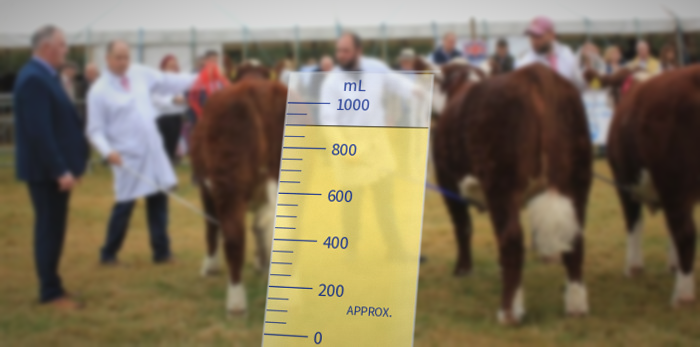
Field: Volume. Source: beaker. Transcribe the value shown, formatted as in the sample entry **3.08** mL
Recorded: **900** mL
